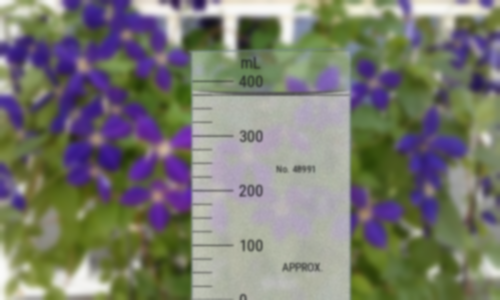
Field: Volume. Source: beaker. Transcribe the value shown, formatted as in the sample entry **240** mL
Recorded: **375** mL
